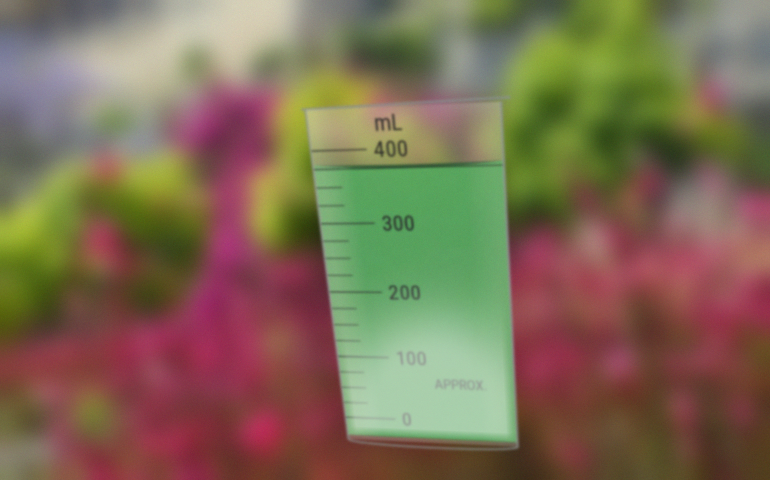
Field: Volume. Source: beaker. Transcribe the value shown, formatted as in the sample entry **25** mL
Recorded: **375** mL
